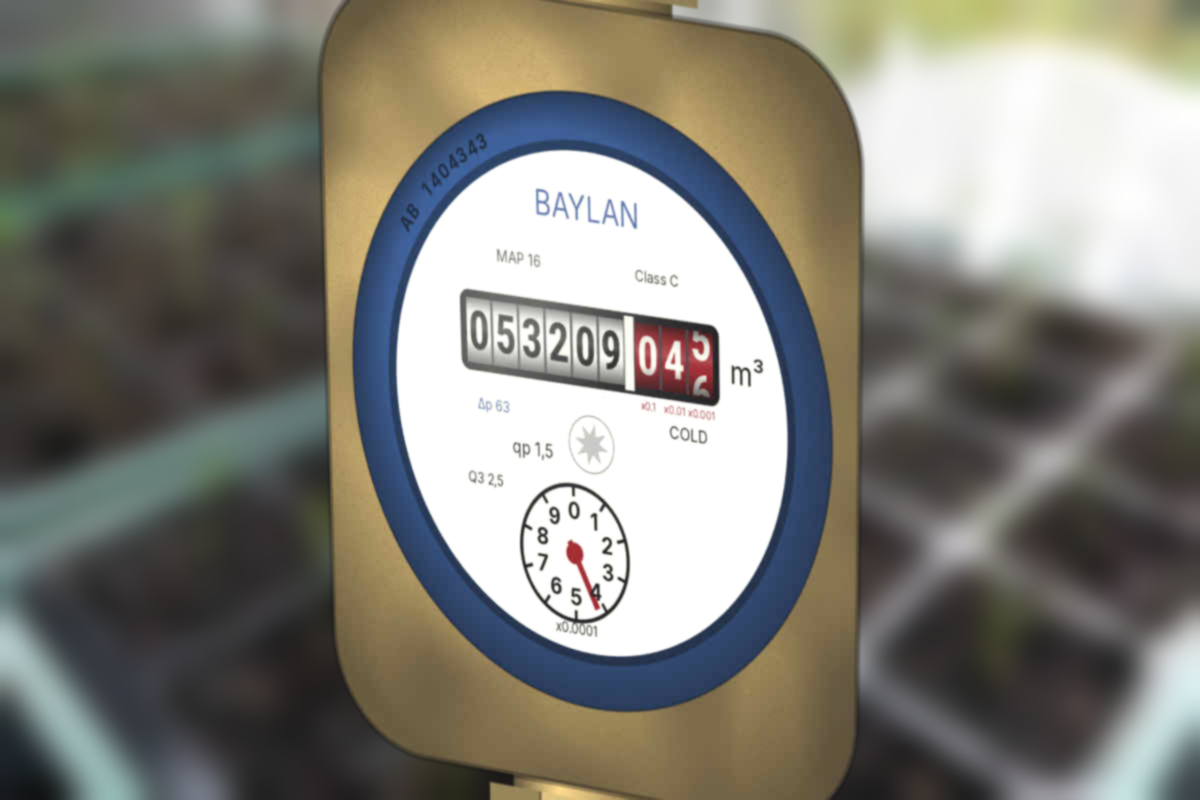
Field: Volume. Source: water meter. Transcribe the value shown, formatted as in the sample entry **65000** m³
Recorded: **53209.0454** m³
